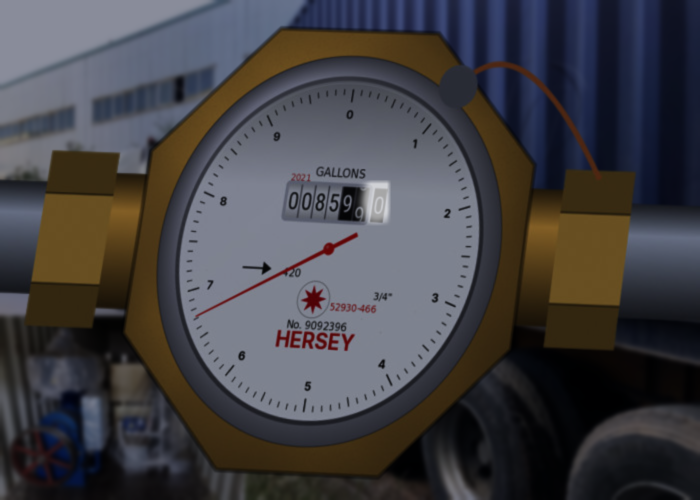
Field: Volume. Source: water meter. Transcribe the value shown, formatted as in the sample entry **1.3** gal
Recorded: **85986.7** gal
